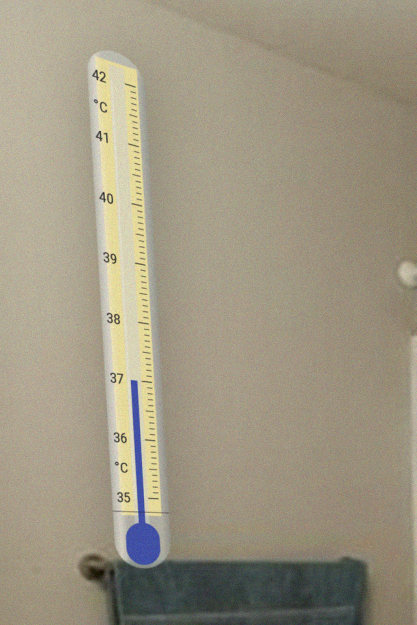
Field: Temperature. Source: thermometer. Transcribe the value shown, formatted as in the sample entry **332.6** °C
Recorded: **37** °C
